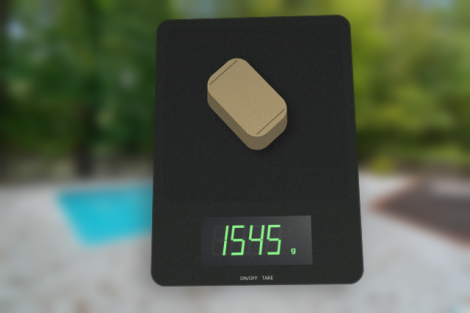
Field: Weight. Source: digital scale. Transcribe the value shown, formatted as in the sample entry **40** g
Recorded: **1545** g
